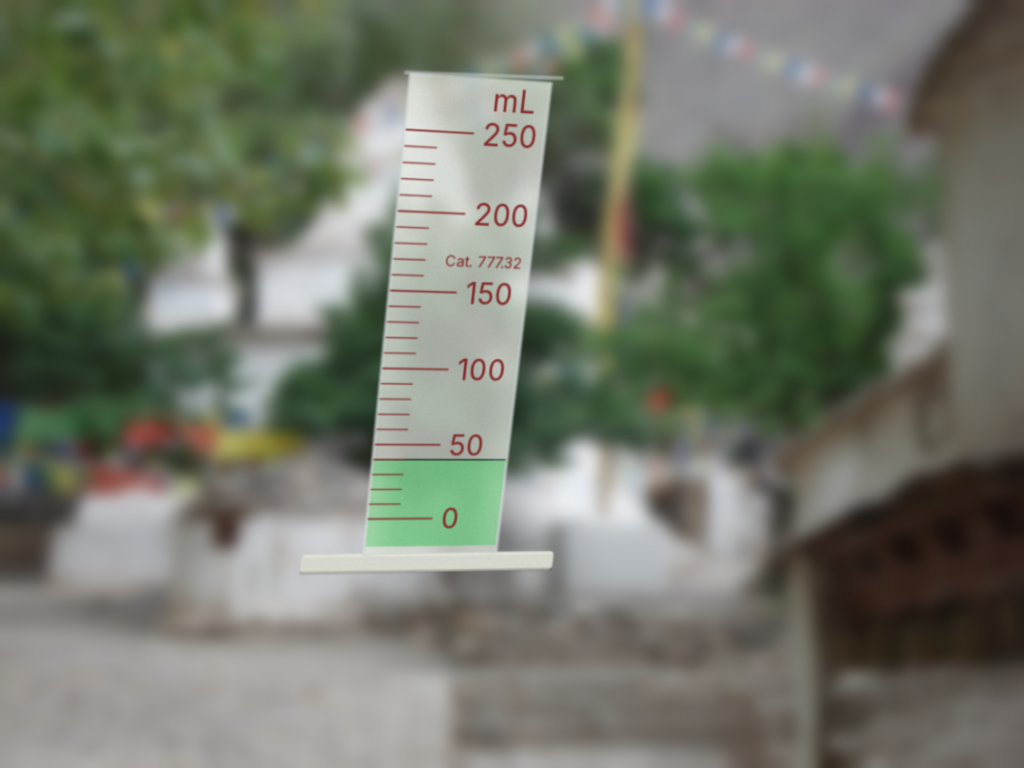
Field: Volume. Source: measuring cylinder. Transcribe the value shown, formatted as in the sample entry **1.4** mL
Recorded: **40** mL
